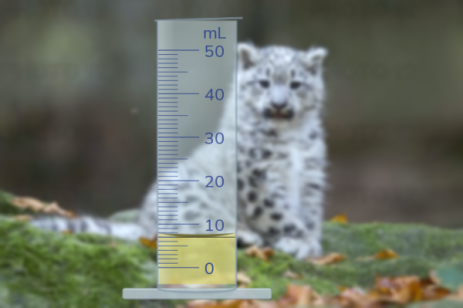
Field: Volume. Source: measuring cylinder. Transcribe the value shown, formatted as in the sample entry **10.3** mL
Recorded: **7** mL
